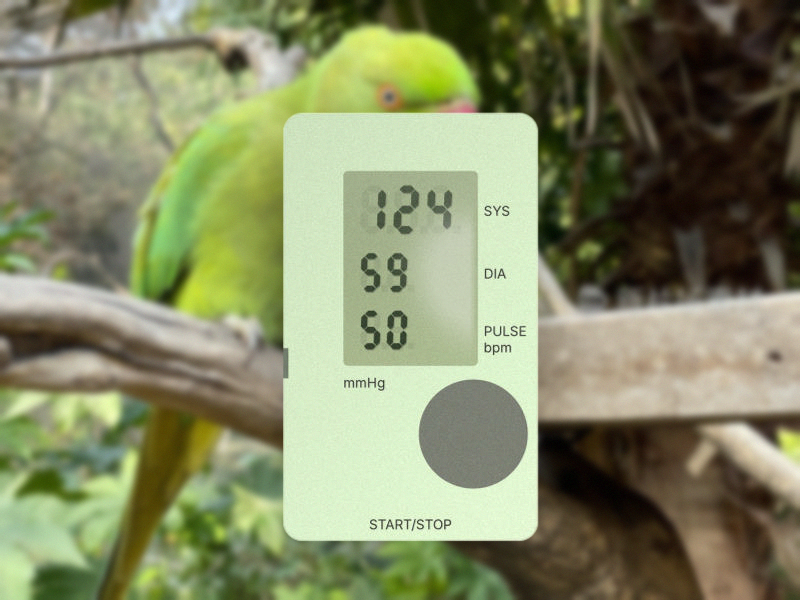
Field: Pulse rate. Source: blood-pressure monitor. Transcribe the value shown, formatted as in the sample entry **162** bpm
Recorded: **50** bpm
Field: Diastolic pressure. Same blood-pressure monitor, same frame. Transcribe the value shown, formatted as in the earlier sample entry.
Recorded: **59** mmHg
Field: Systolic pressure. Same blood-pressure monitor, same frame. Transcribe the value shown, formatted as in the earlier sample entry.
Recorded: **124** mmHg
